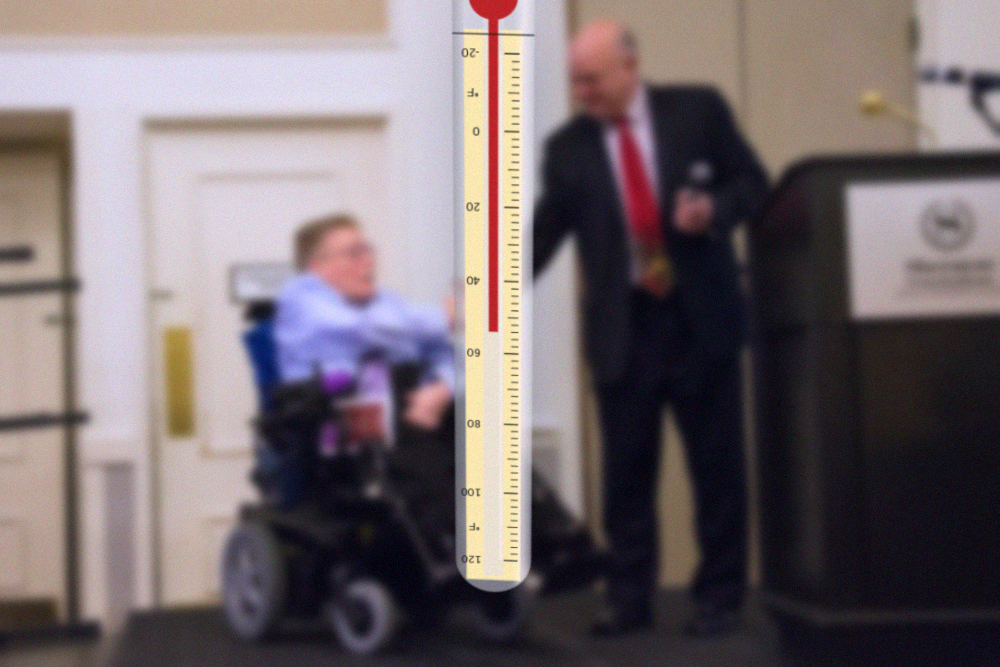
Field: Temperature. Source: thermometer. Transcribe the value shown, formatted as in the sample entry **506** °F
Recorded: **54** °F
